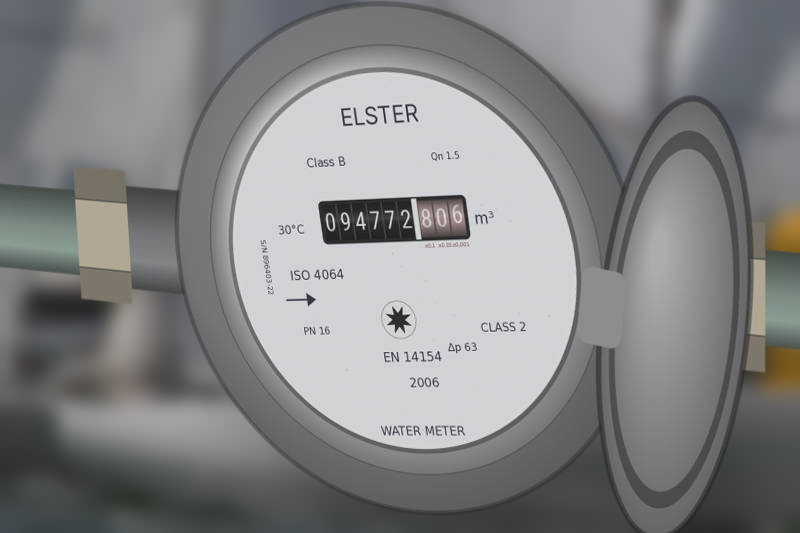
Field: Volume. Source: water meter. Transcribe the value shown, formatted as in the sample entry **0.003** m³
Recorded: **94772.806** m³
